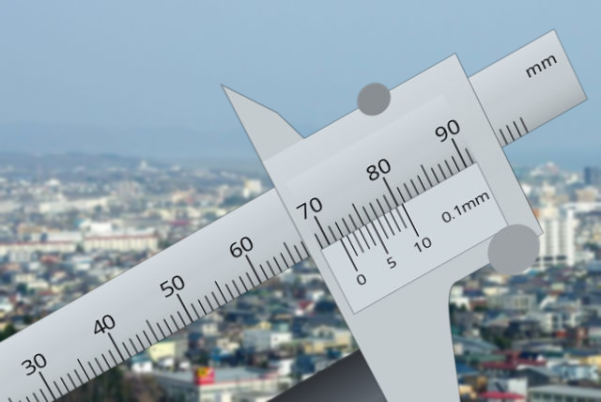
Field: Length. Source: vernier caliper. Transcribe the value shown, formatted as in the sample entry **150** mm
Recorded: **71.6** mm
